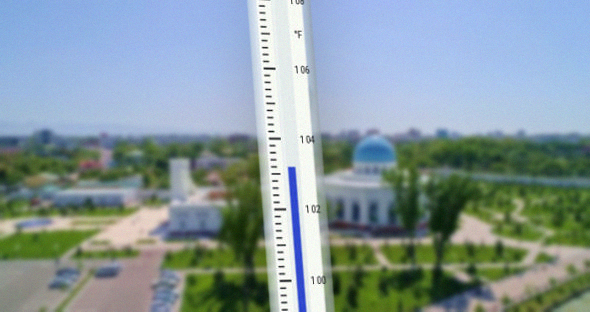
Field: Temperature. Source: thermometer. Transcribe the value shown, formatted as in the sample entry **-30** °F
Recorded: **103.2** °F
